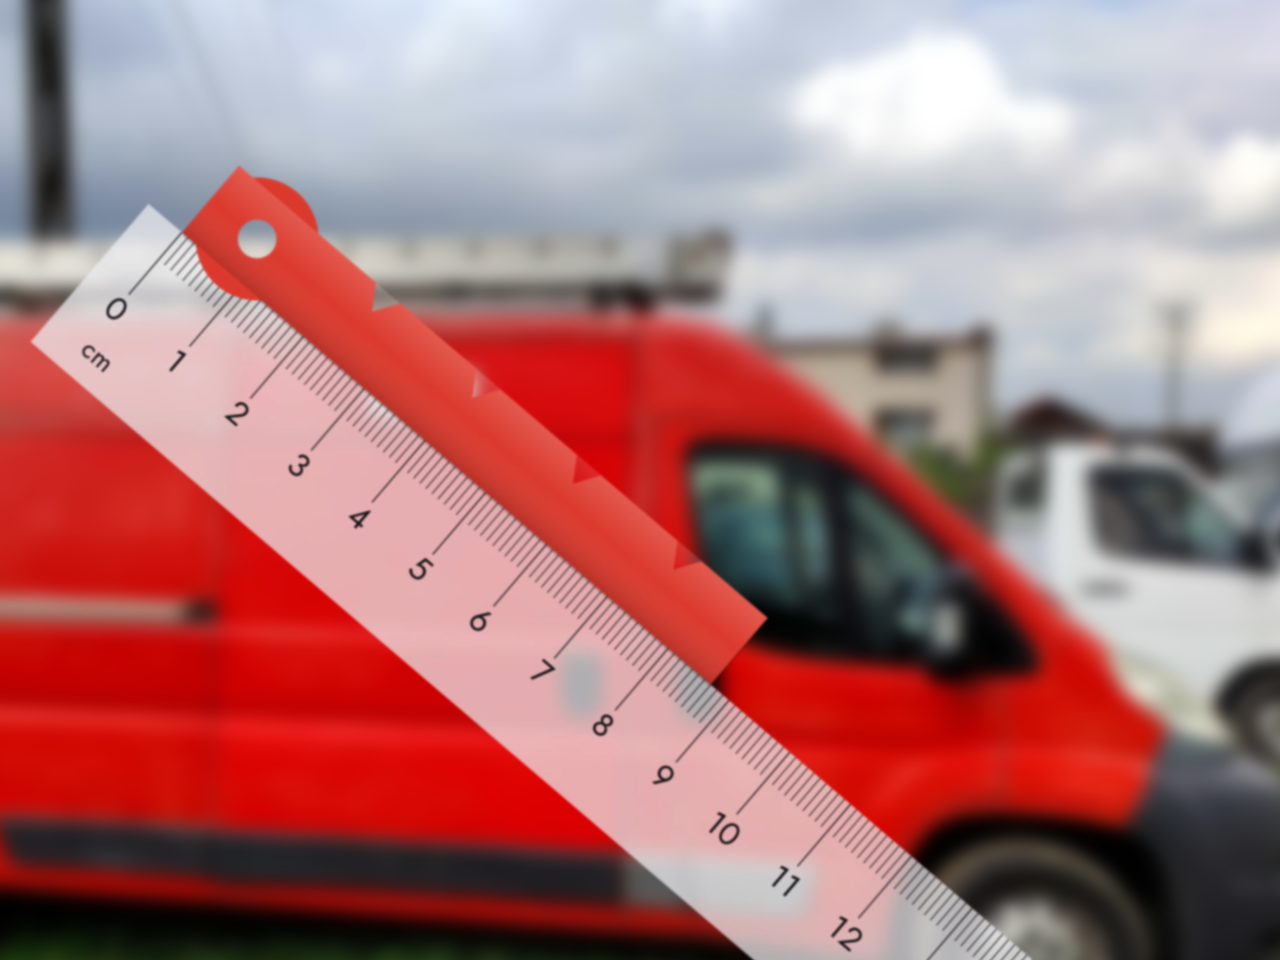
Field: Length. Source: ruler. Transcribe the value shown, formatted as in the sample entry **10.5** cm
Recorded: **8.7** cm
